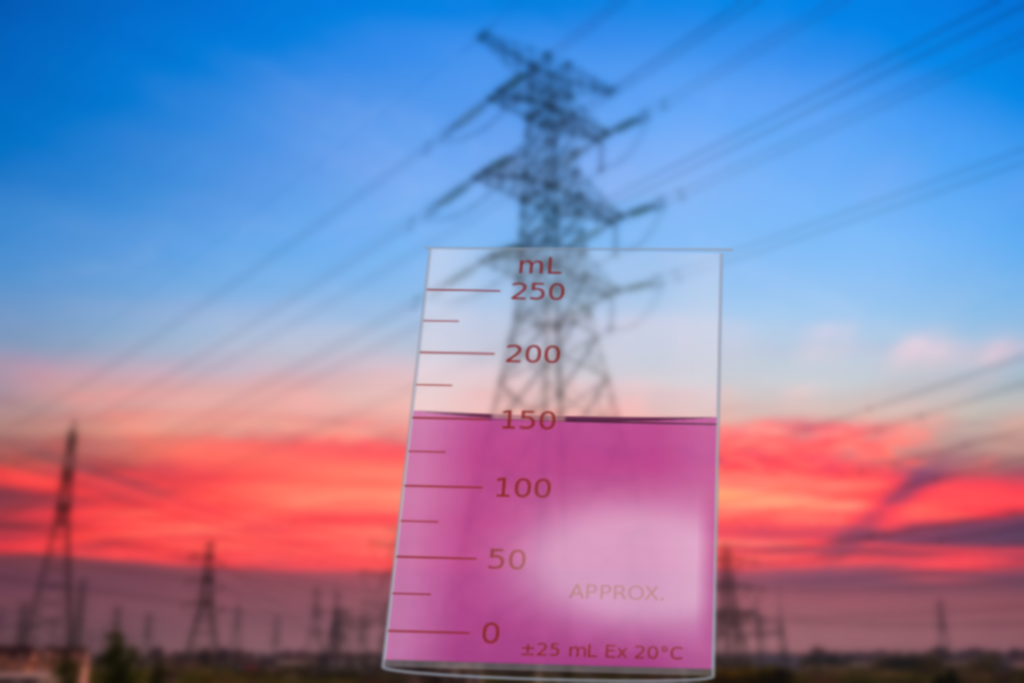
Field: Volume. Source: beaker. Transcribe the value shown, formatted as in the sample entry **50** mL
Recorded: **150** mL
